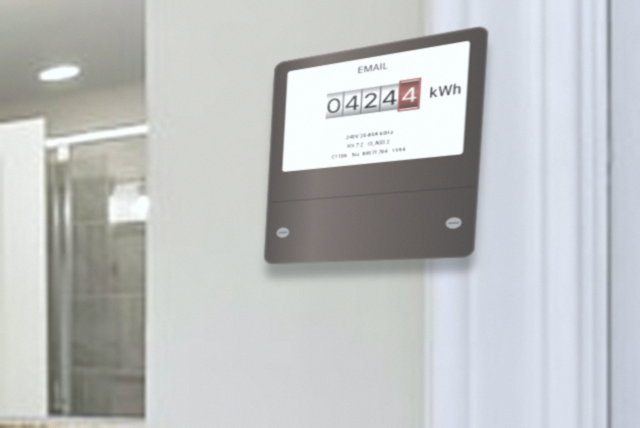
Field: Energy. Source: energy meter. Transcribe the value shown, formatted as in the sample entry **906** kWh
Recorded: **424.4** kWh
